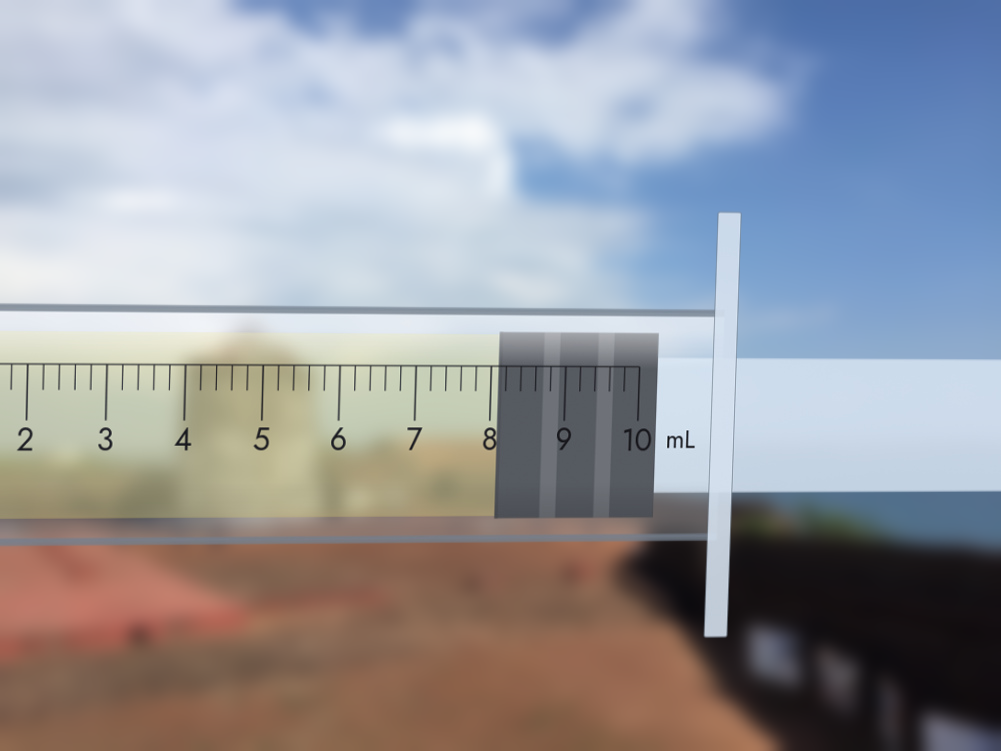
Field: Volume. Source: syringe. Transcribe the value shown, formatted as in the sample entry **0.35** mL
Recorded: **8.1** mL
